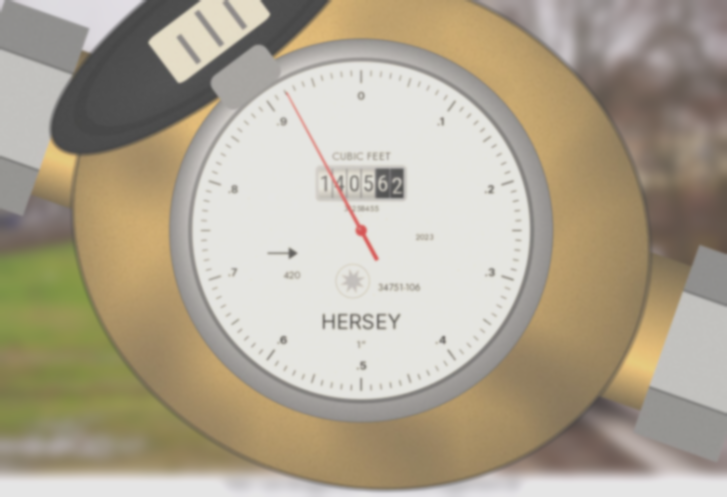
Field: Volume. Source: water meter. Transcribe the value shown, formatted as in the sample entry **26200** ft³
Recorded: **140561.92** ft³
